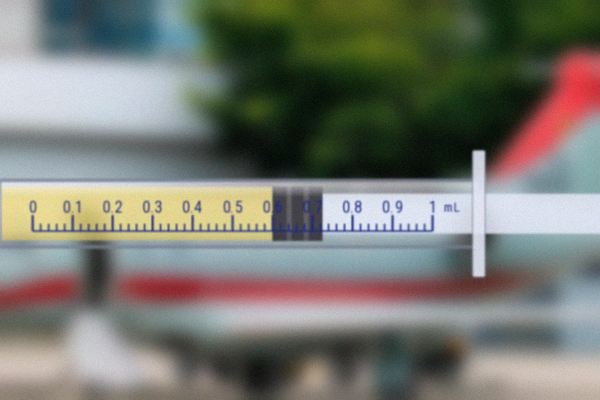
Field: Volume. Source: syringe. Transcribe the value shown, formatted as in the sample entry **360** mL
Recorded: **0.6** mL
